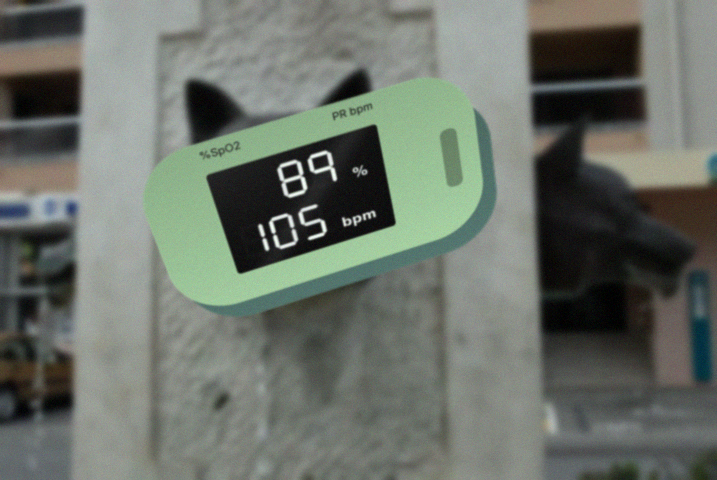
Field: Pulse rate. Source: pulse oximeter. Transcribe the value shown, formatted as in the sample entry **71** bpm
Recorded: **105** bpm
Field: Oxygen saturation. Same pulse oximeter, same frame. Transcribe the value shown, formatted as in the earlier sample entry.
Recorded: **89** %
